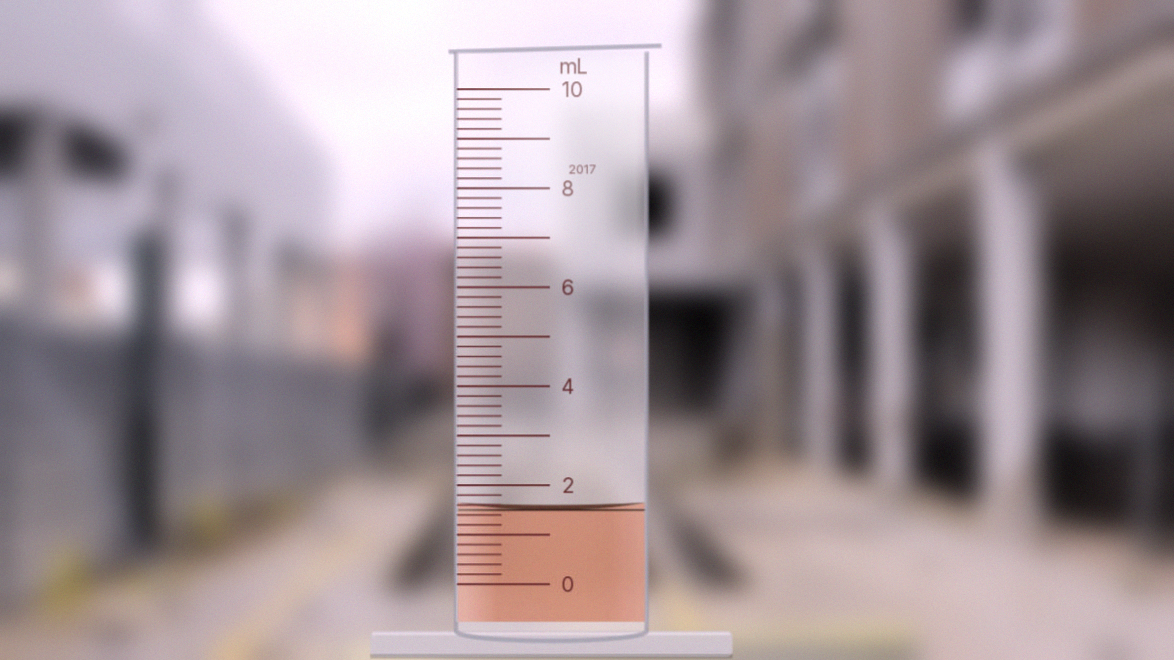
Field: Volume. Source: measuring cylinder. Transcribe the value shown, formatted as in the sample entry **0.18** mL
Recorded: **1.5** mL
